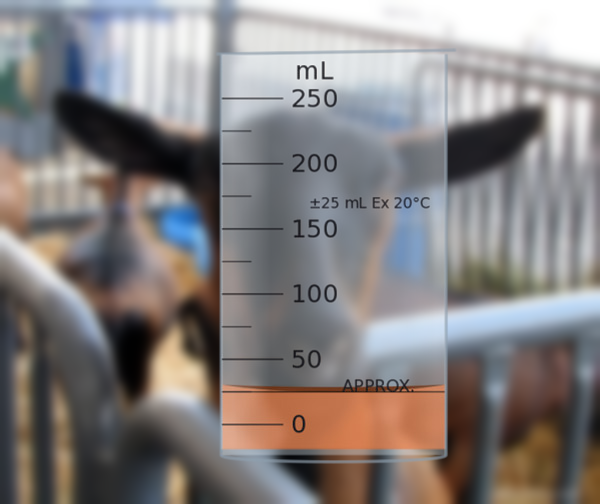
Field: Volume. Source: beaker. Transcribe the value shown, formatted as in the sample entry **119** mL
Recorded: **25** mL
